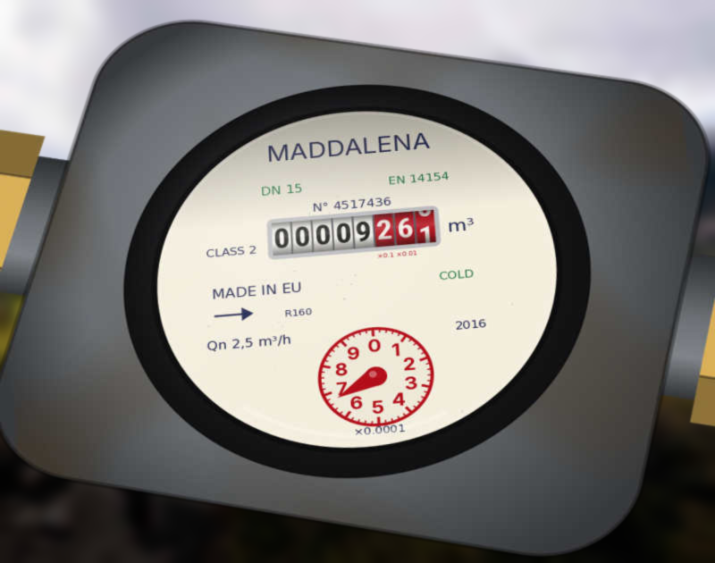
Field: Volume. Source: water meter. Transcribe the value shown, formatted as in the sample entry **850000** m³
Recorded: **9.2606** m³
